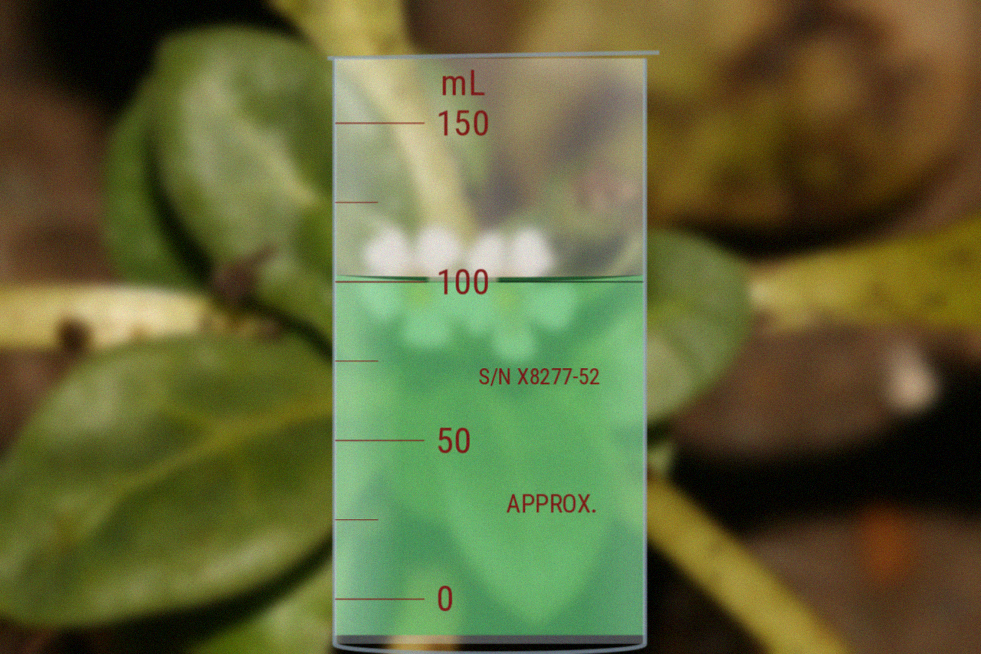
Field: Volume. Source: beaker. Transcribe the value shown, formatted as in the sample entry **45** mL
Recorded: **100** mL
